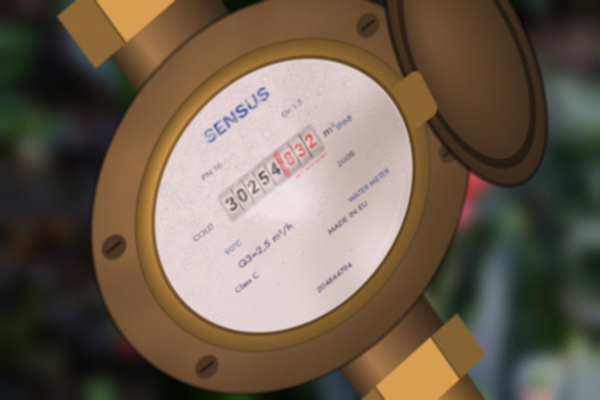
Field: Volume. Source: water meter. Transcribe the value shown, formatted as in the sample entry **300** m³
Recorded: **30254.832** m³
